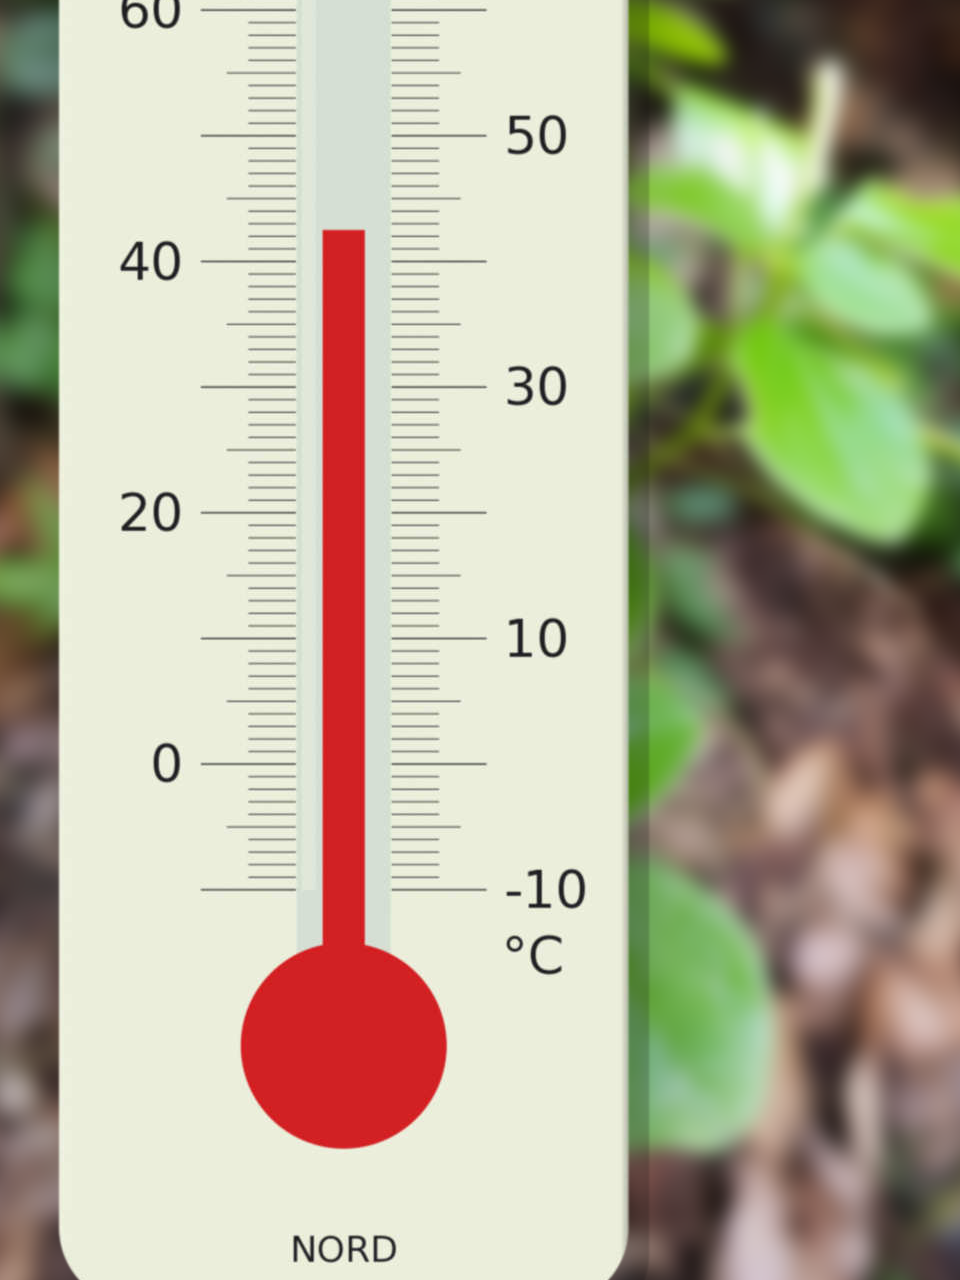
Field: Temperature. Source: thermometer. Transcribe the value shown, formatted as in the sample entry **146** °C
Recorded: **42.5** °C
